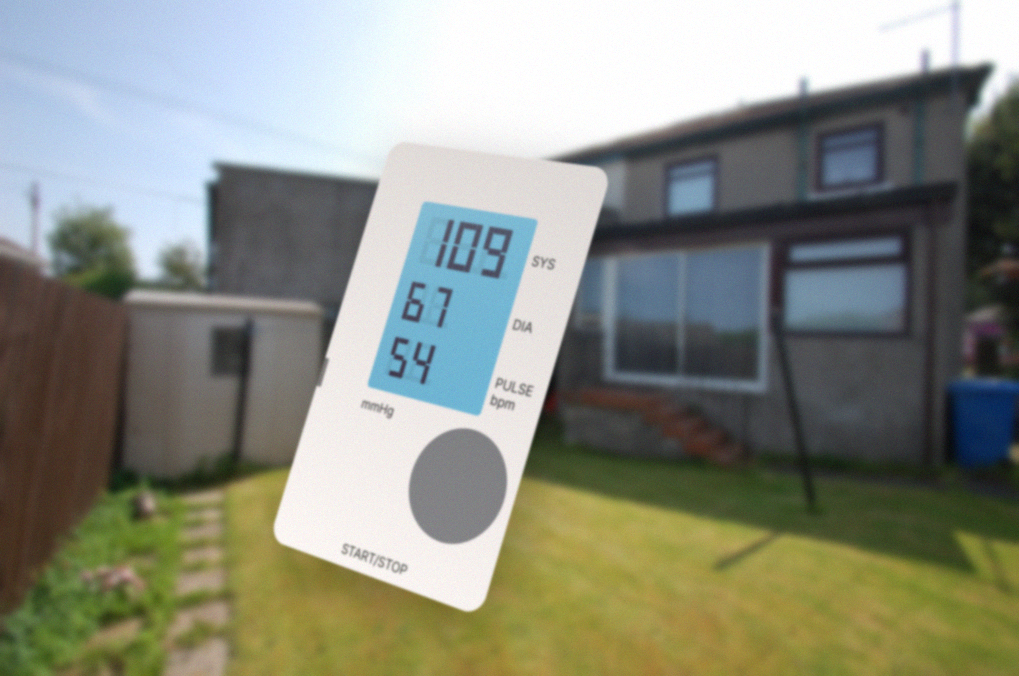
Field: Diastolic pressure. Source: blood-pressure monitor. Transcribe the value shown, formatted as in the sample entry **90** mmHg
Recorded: **67** mmHg
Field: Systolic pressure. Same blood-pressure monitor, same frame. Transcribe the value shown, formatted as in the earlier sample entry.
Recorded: **109** mmHg
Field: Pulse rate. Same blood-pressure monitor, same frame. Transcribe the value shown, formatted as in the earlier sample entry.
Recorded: **54** bpm
